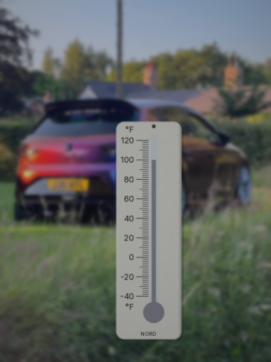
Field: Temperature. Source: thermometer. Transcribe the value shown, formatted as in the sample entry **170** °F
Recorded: **100** °F
